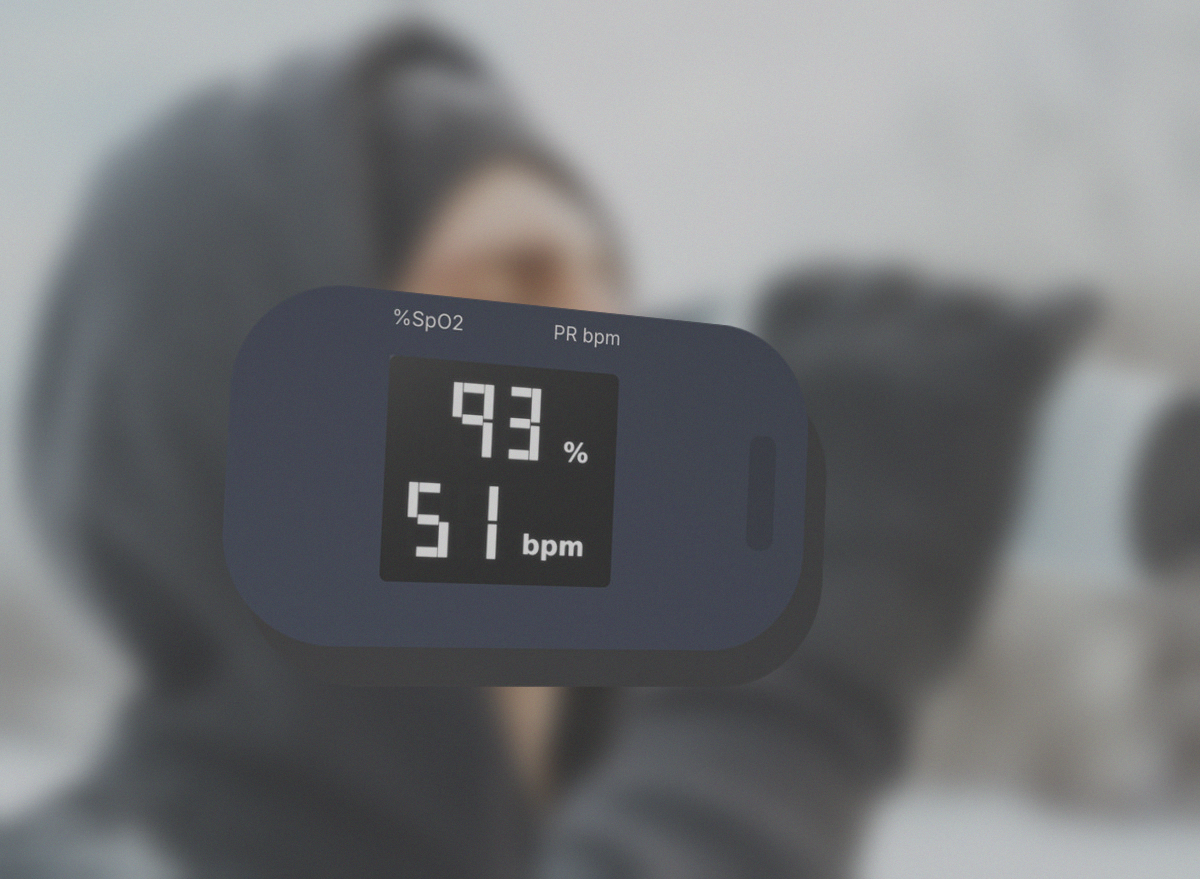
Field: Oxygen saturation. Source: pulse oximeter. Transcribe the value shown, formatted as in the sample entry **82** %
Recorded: **93** %
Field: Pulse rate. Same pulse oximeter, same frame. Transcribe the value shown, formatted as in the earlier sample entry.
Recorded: **51** bpm
